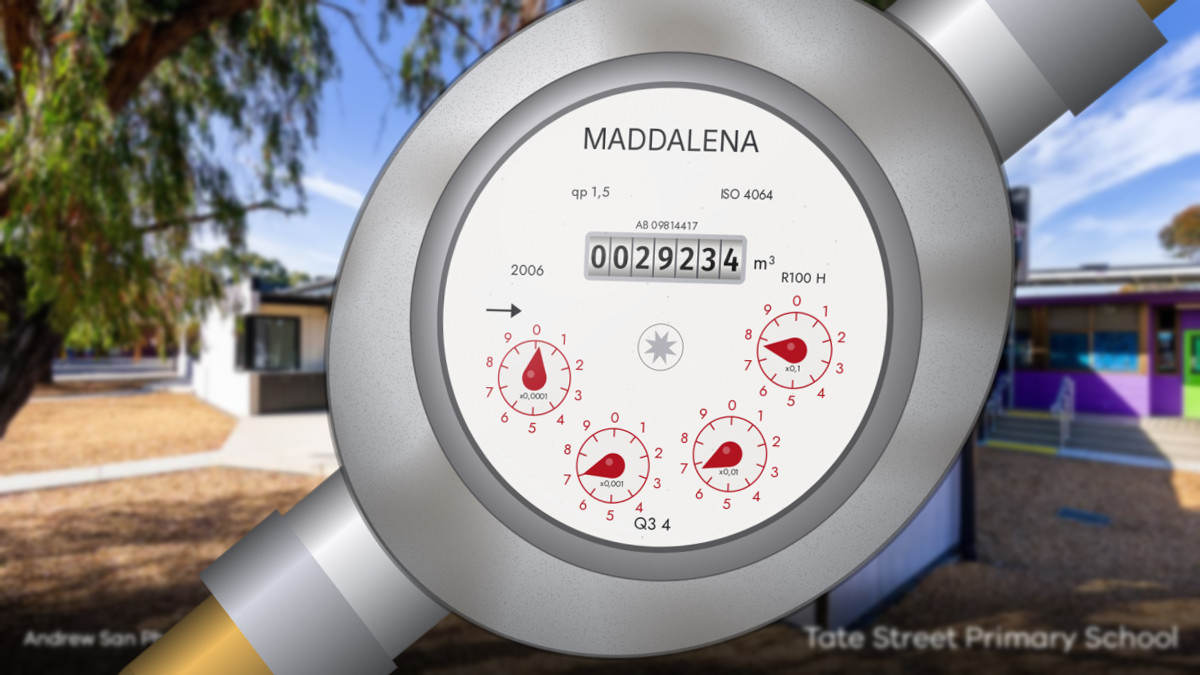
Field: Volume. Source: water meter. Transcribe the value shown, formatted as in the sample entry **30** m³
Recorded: **29234.7670** m³
